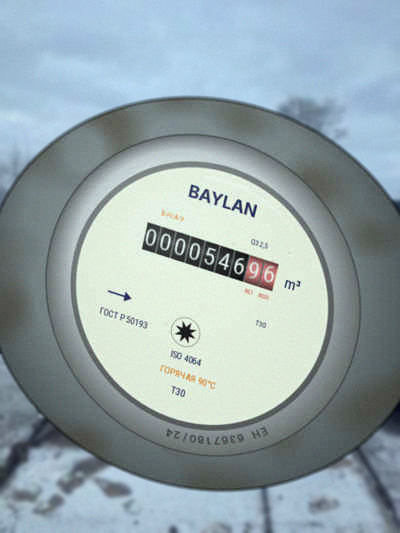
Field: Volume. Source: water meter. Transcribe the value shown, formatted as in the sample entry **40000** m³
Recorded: **546.96** m³
